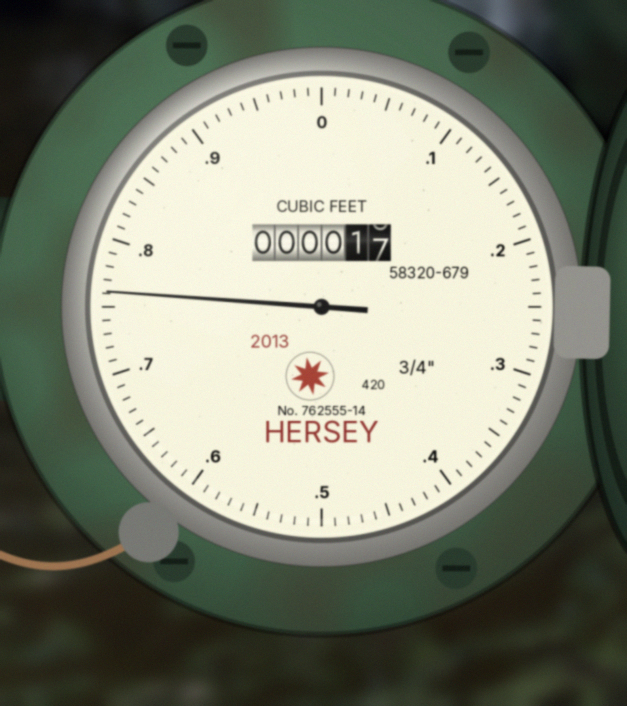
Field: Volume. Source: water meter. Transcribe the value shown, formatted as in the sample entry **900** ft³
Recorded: **16.76** ft³
